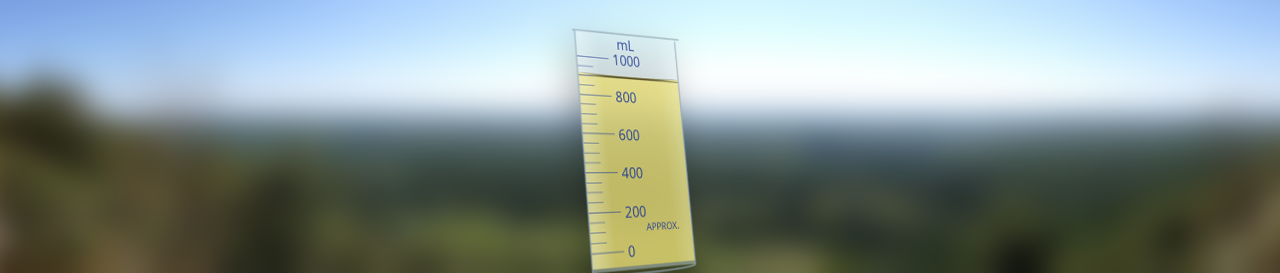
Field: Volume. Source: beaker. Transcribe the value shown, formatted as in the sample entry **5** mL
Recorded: **900** mL
